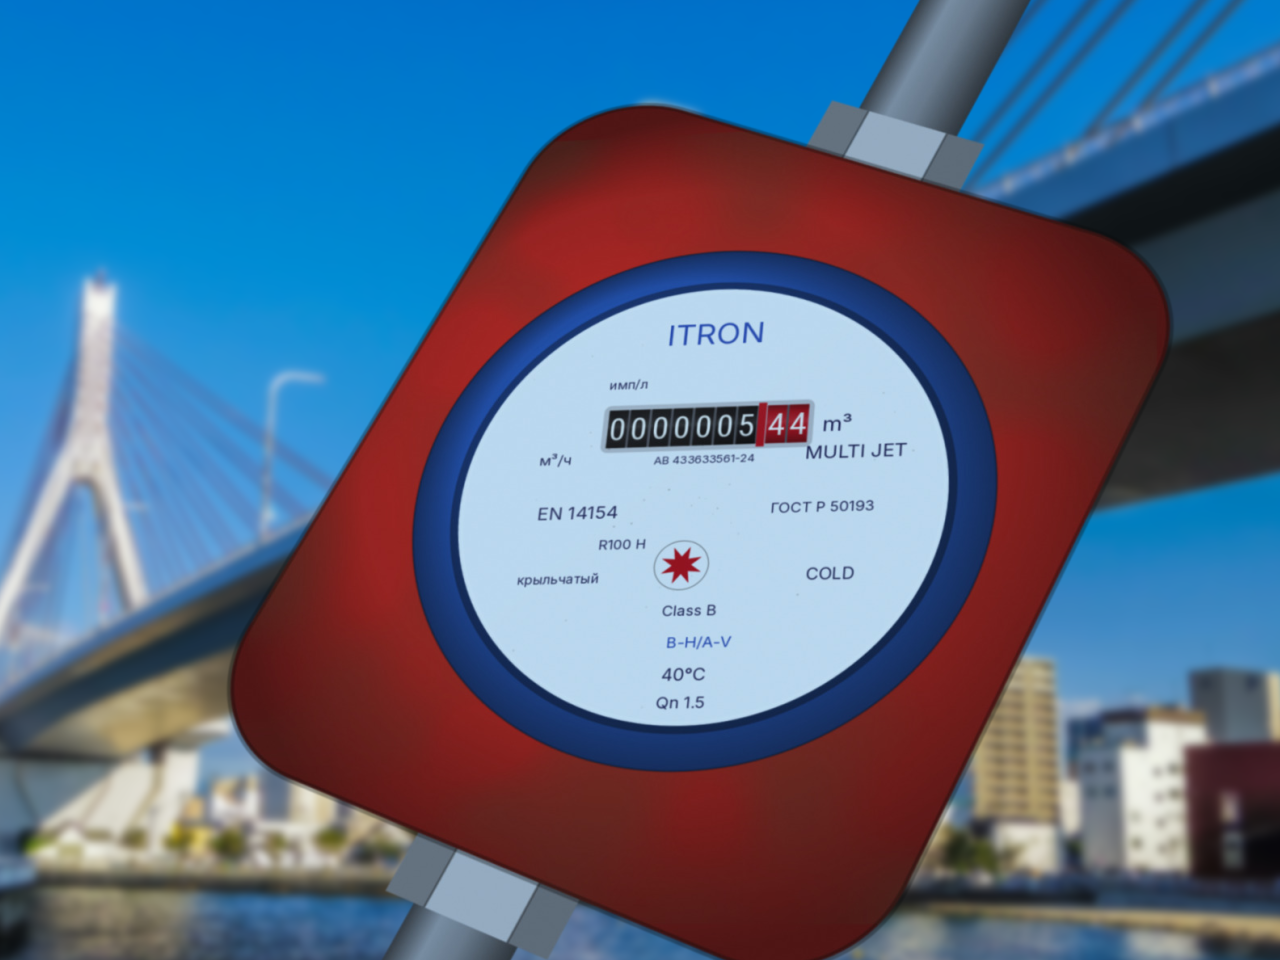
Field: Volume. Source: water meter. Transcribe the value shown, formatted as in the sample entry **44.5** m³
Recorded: **5.44** m³
